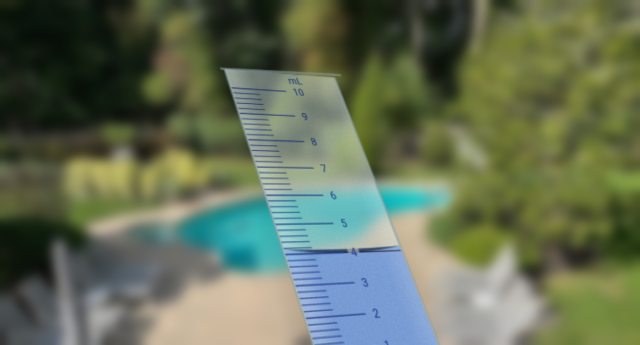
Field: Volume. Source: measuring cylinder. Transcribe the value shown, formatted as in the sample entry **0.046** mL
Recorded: **4** mL
